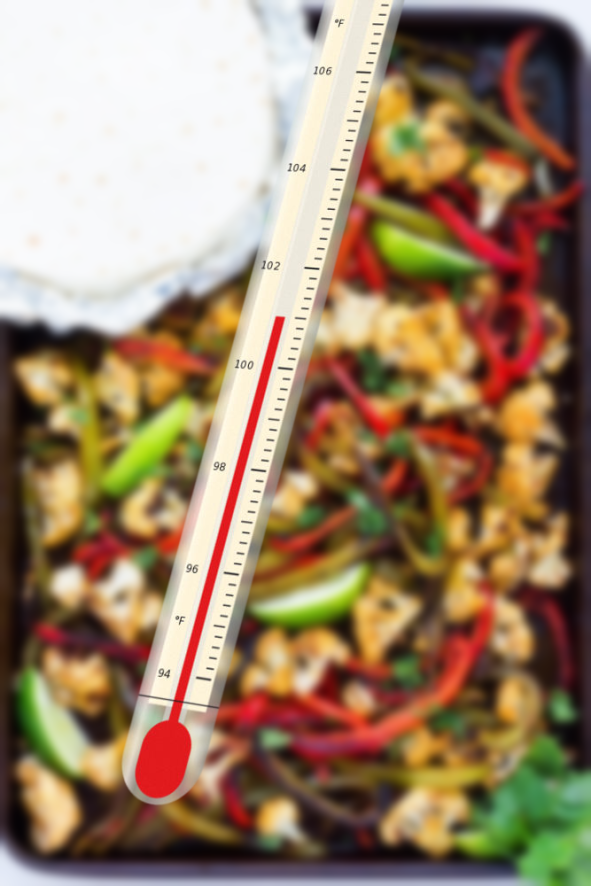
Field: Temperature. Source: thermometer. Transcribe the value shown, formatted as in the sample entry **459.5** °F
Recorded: **101** °F
